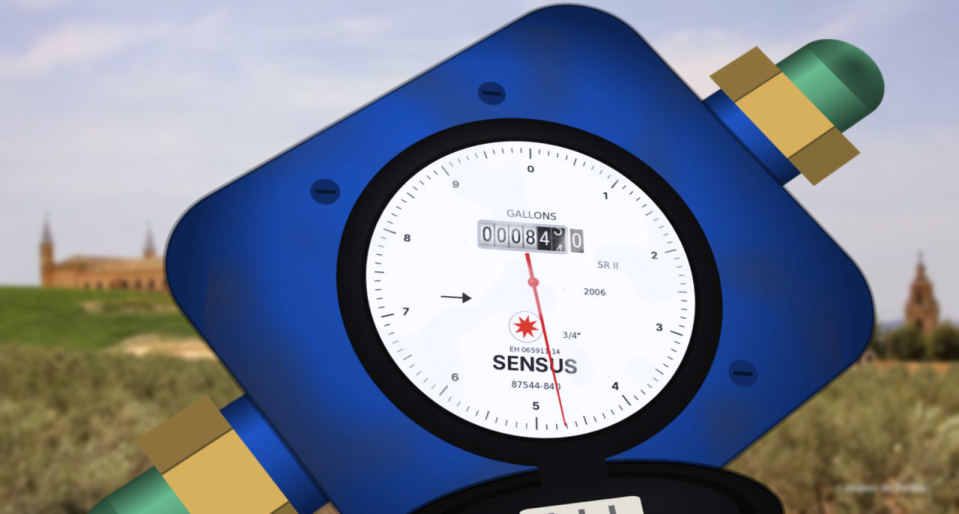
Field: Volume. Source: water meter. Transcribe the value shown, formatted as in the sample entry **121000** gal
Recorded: **8434.7** gal
